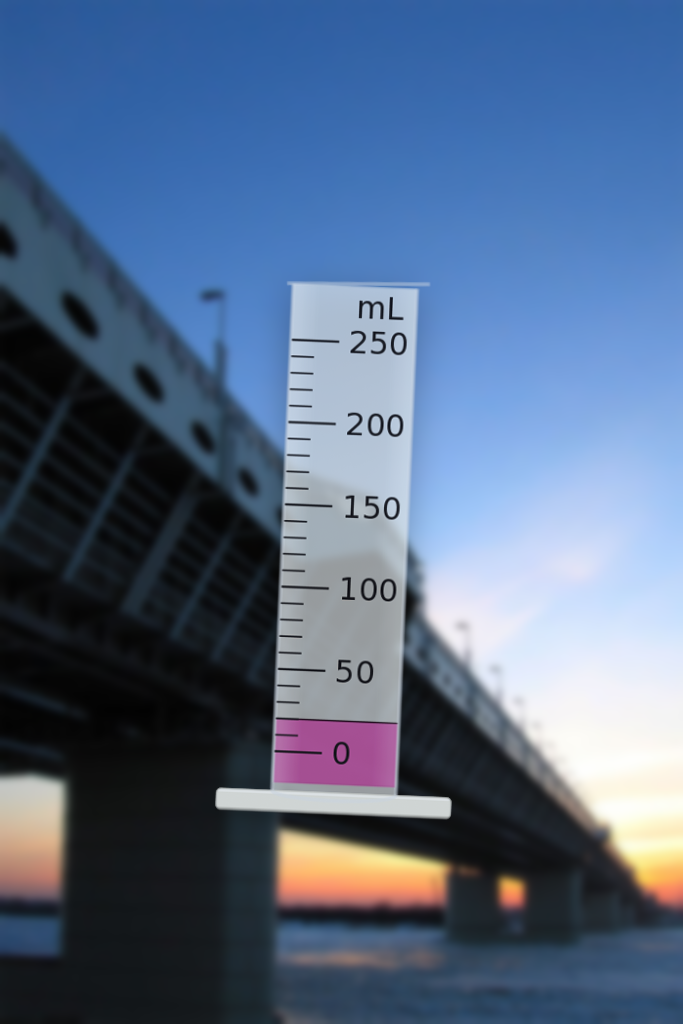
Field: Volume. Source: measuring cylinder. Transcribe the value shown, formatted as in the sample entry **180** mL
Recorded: **20** mL
